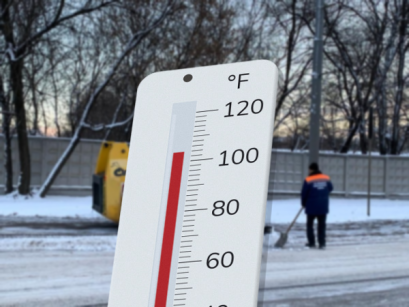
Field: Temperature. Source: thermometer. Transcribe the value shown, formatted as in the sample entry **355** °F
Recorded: **104** °F
